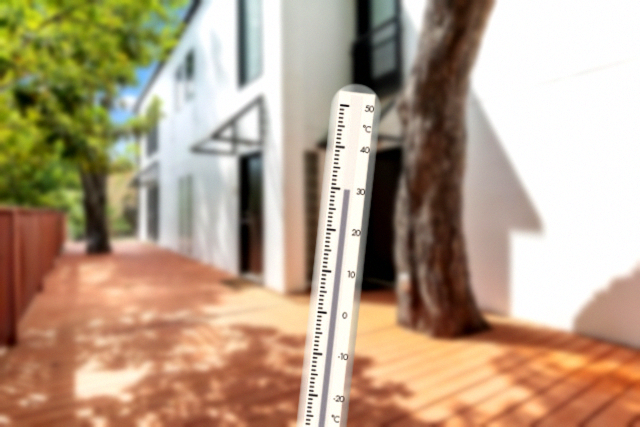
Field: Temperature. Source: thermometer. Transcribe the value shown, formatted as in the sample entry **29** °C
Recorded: **30** °C
